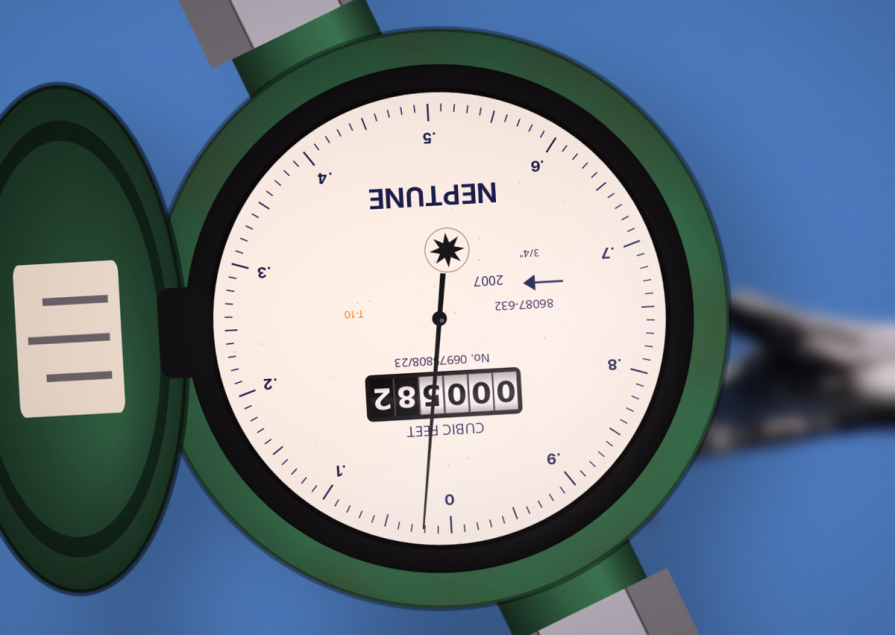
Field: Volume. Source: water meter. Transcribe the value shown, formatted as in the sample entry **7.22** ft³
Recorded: **582.02** ft³
